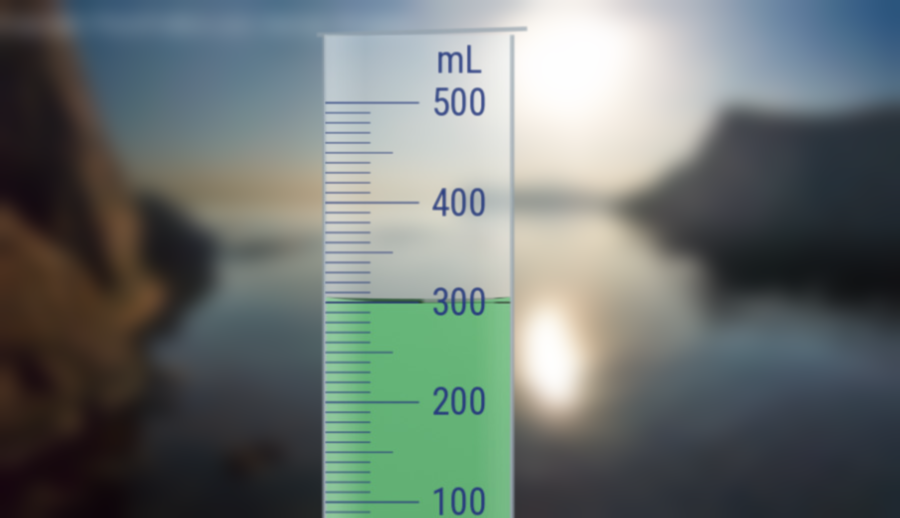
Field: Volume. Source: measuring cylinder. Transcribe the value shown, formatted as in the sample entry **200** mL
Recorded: **300** mL
